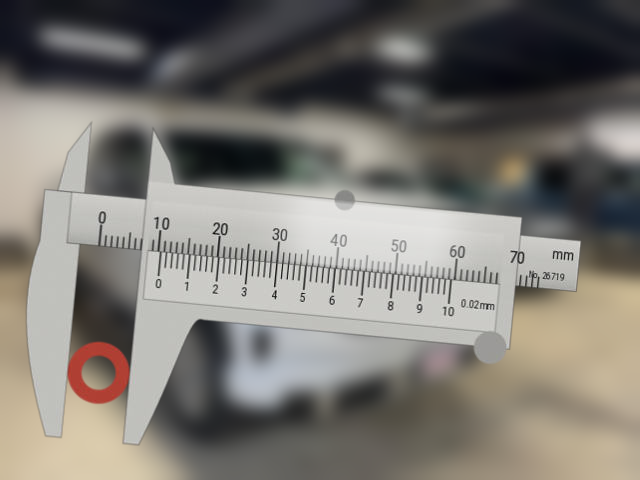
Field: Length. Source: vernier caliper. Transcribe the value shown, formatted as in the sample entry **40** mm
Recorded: **10.4** mm
